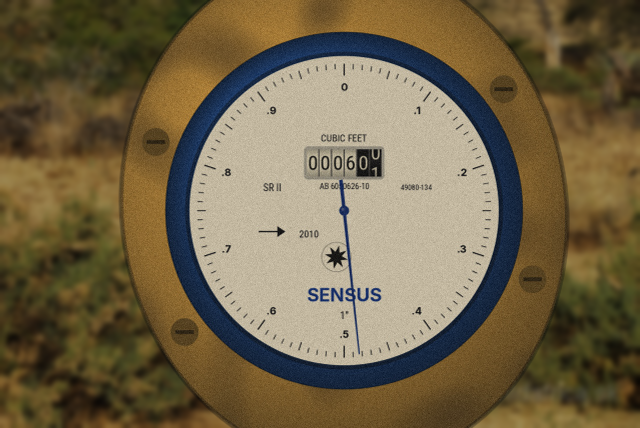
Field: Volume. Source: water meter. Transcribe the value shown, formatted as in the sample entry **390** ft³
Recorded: **600.48** ft³
